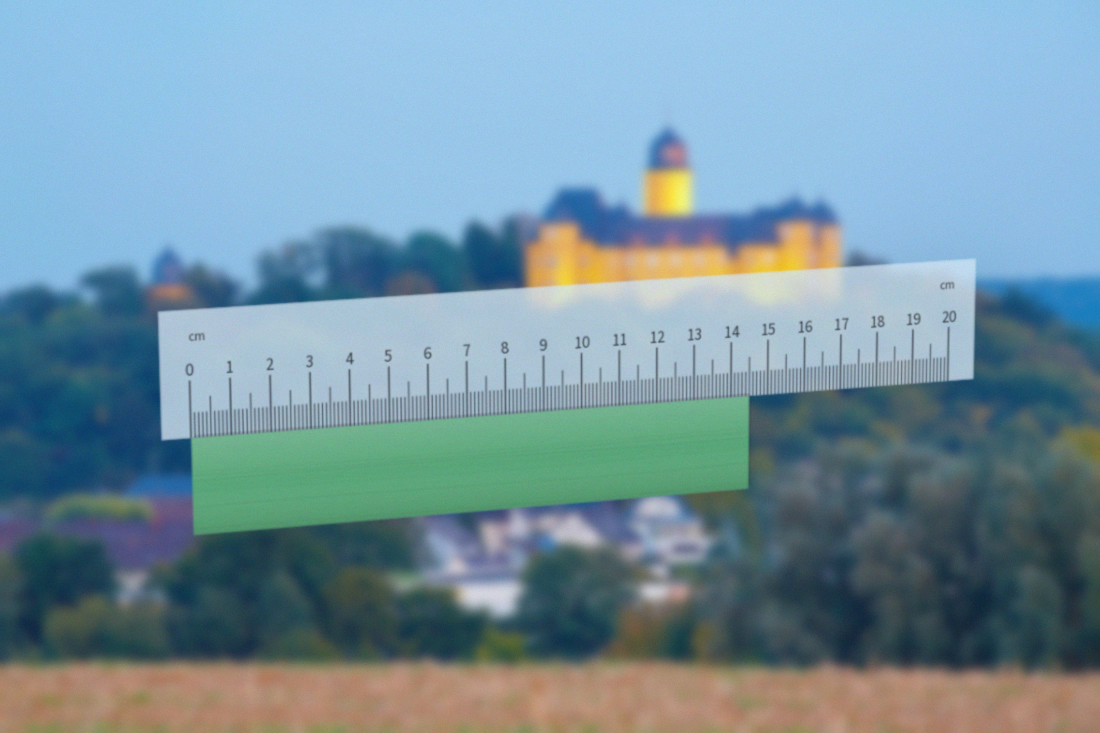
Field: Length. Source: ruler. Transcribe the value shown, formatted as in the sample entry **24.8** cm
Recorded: **14.5** cm
